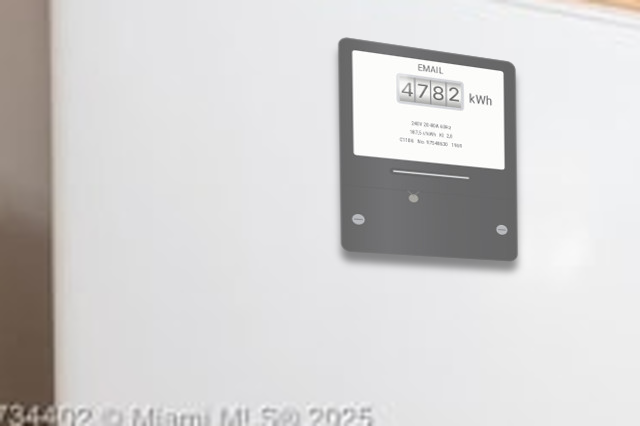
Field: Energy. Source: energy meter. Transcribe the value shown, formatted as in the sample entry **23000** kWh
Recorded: **4782** kWh
